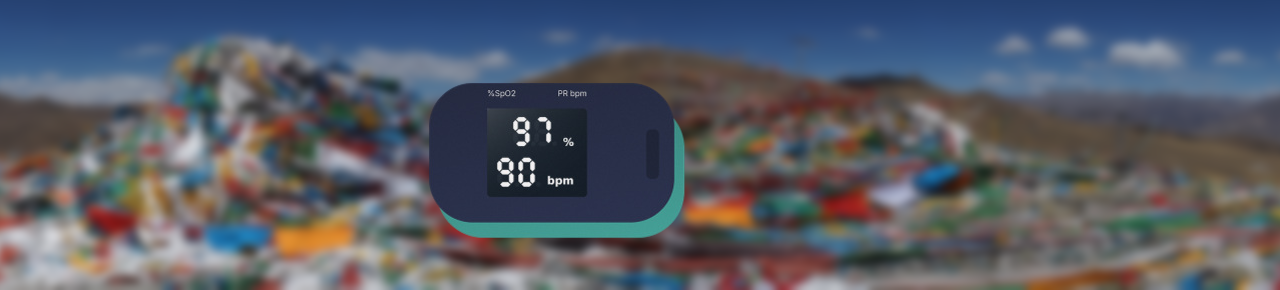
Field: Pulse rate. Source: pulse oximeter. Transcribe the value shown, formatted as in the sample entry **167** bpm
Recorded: **90** bpm
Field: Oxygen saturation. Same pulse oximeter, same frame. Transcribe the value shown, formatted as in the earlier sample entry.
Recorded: **97** %
